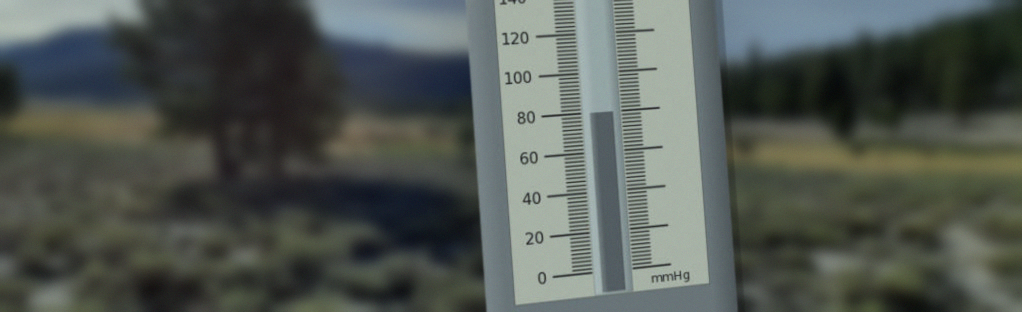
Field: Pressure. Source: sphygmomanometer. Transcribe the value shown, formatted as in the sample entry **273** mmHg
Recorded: **80** mmHg
